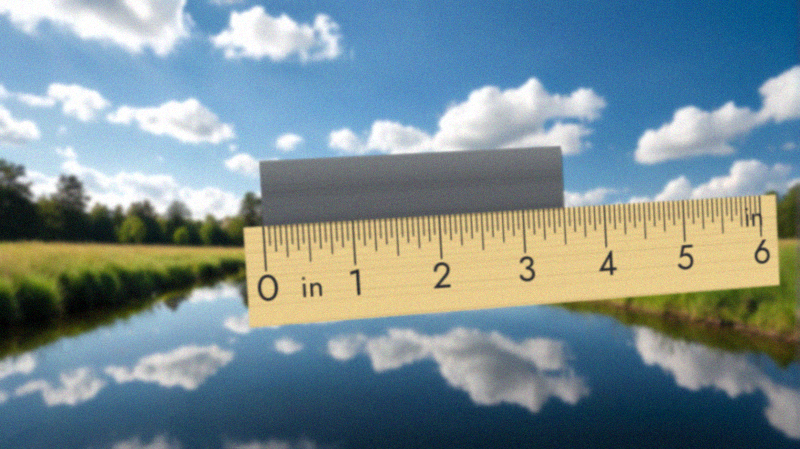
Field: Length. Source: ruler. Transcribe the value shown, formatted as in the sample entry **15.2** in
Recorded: **3.5** in
